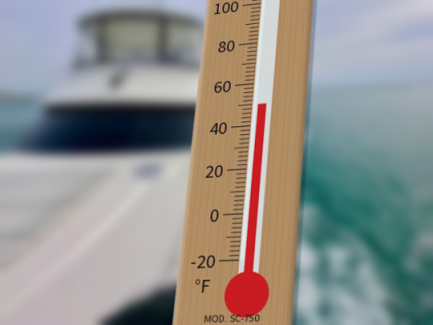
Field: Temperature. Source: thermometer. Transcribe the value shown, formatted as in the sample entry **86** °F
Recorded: **50** °F
